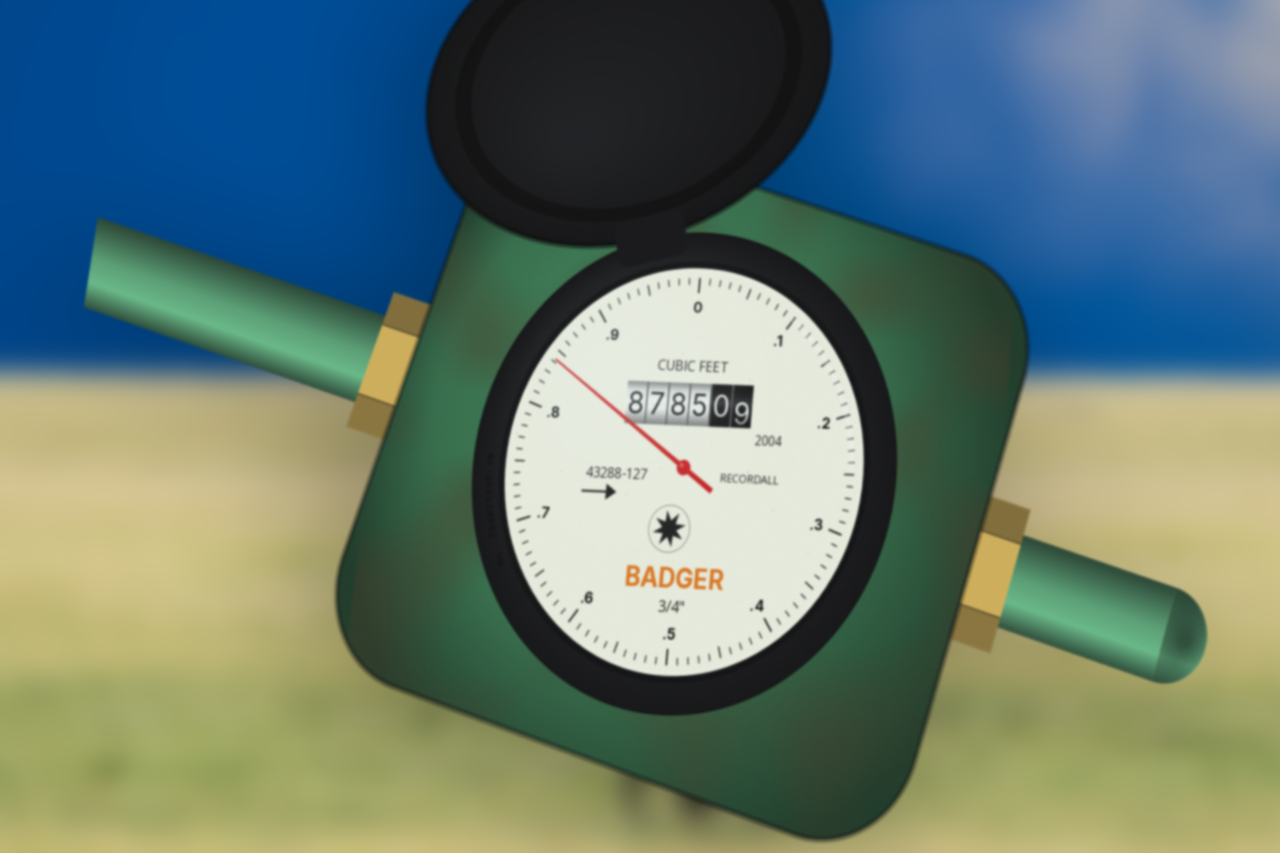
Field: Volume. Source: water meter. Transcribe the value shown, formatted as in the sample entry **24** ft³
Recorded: **878508.84** ft³
